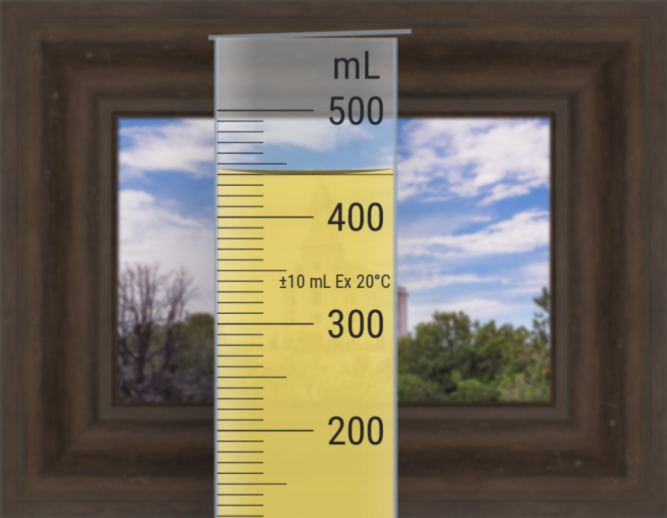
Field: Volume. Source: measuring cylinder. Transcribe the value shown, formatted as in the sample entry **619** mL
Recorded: **440** mL
